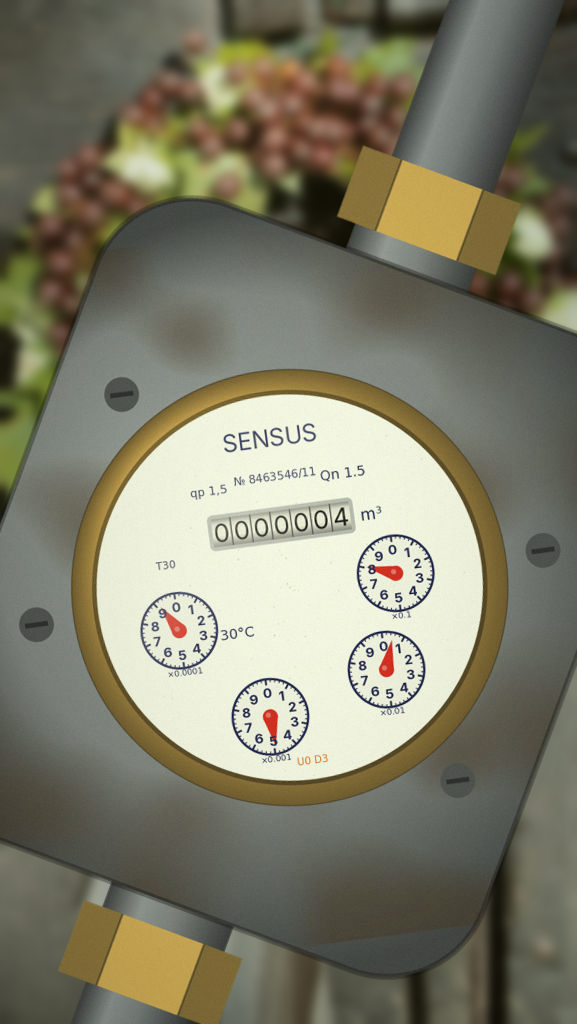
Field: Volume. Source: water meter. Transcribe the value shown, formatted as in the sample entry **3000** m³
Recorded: **4.8049** m³
